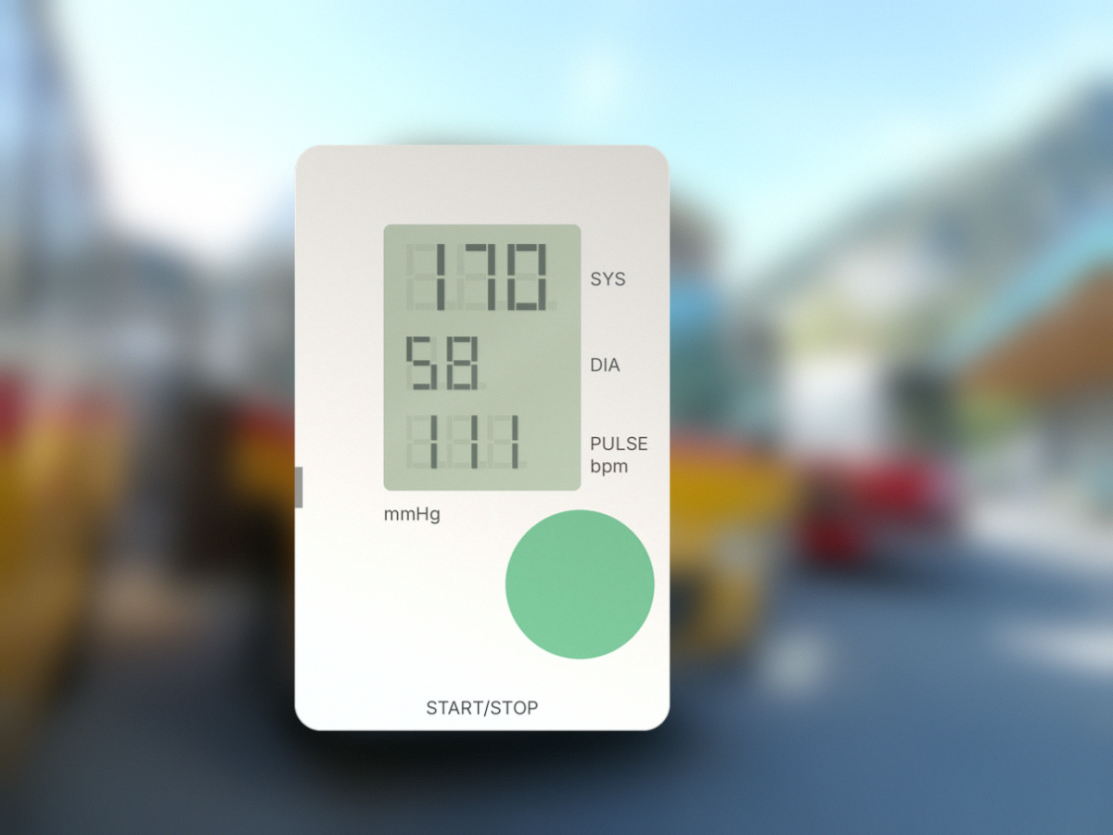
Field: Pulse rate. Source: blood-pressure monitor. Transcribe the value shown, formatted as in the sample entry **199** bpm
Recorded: **111** bpm
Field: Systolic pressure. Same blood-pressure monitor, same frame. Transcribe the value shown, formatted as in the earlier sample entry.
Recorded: **170** mmHg
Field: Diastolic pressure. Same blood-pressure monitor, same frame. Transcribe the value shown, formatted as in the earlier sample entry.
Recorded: **58** mmHg
